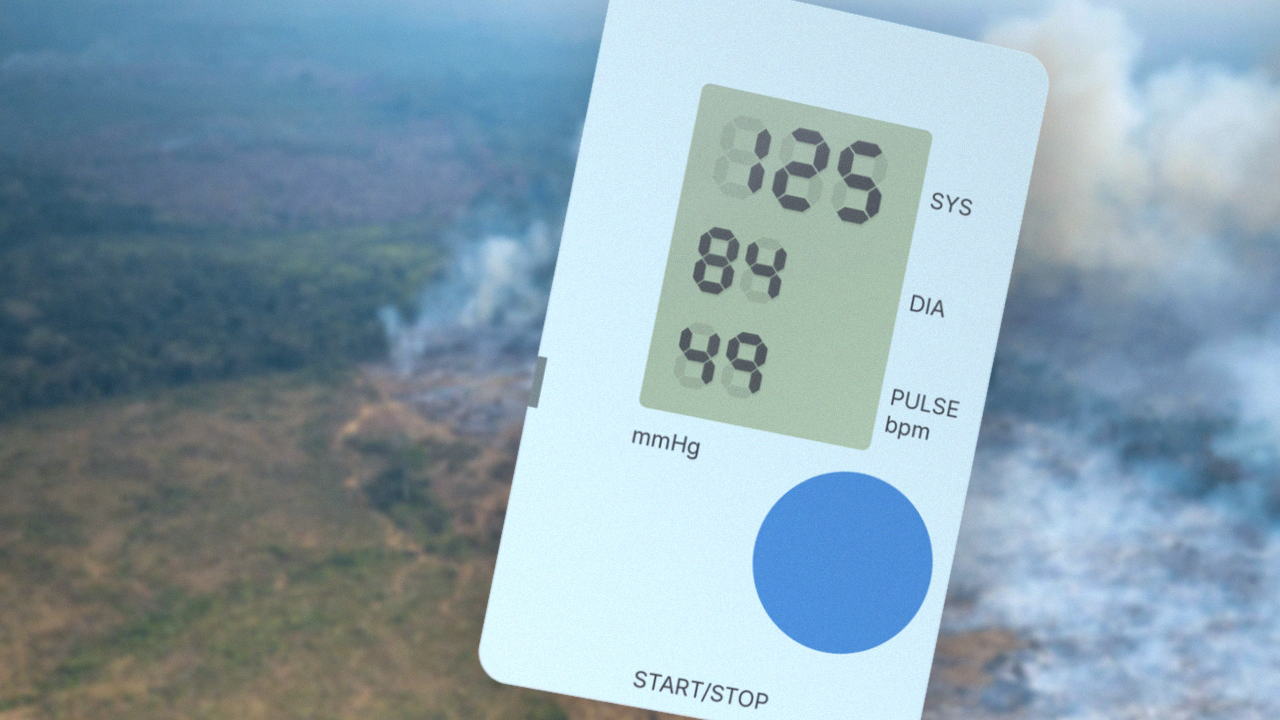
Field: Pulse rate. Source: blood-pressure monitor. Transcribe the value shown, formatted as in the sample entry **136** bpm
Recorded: **49** bpm
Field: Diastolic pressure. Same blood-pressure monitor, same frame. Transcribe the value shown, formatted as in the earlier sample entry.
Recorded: **84** mmHg
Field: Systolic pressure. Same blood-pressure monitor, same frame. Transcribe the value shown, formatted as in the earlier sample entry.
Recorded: **125** mmHg
